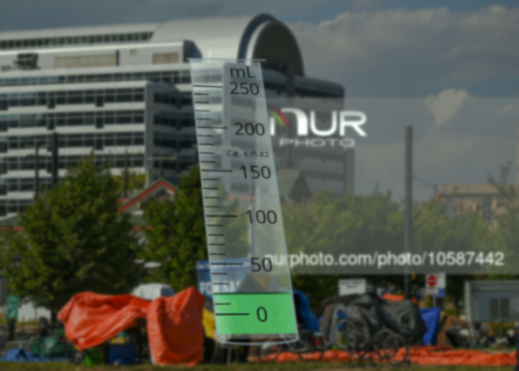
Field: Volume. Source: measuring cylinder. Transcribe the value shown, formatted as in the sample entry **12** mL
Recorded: **20** mL
